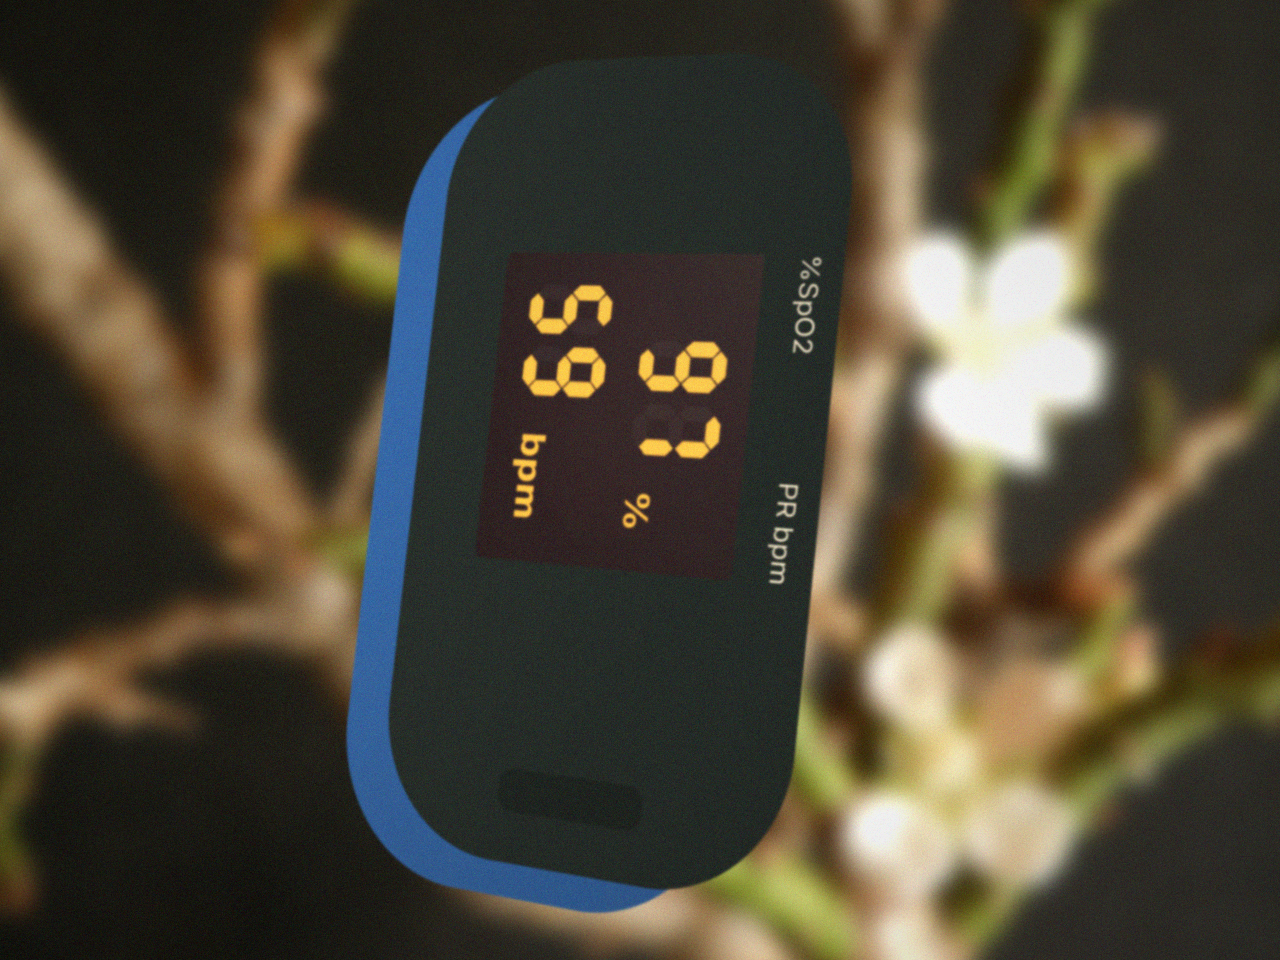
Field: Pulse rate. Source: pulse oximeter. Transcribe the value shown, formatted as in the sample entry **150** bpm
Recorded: **59** bpm
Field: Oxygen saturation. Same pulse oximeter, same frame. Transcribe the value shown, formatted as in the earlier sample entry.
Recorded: **97** %
